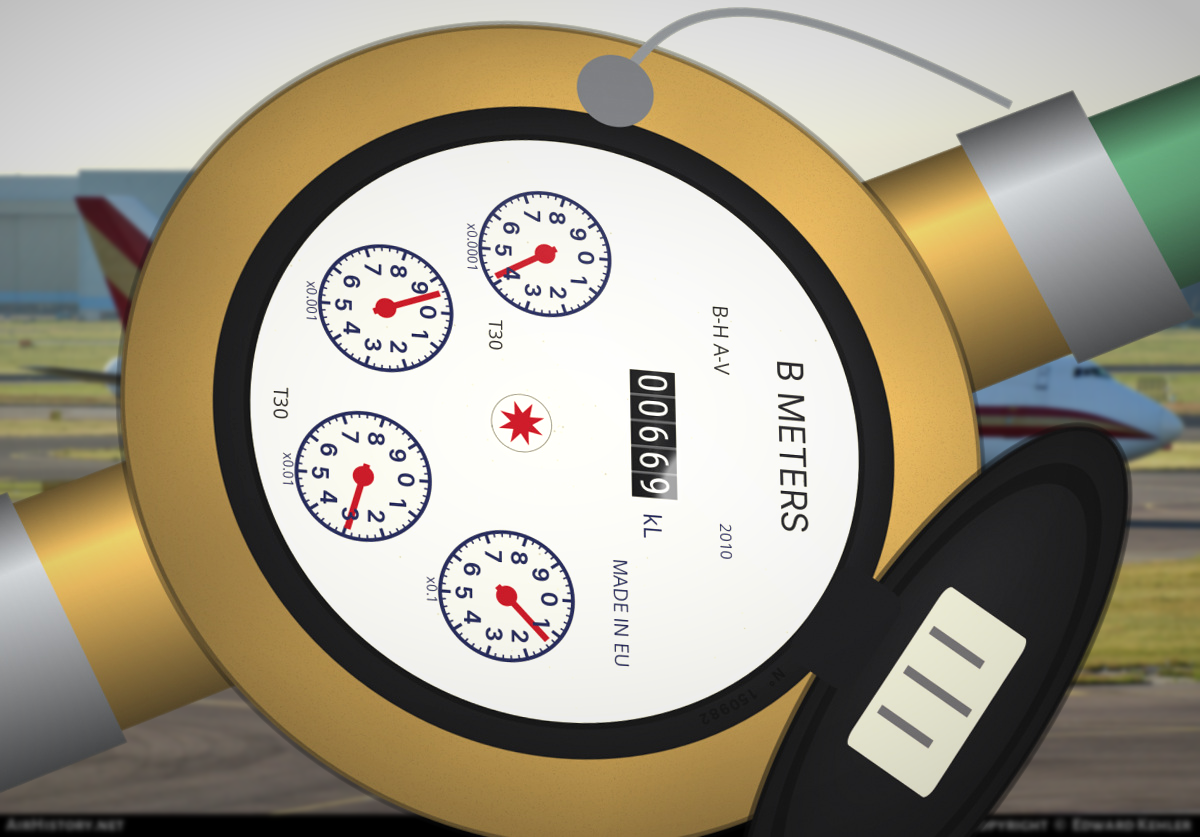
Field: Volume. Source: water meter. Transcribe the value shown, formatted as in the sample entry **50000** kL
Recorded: **669.1294** kL
